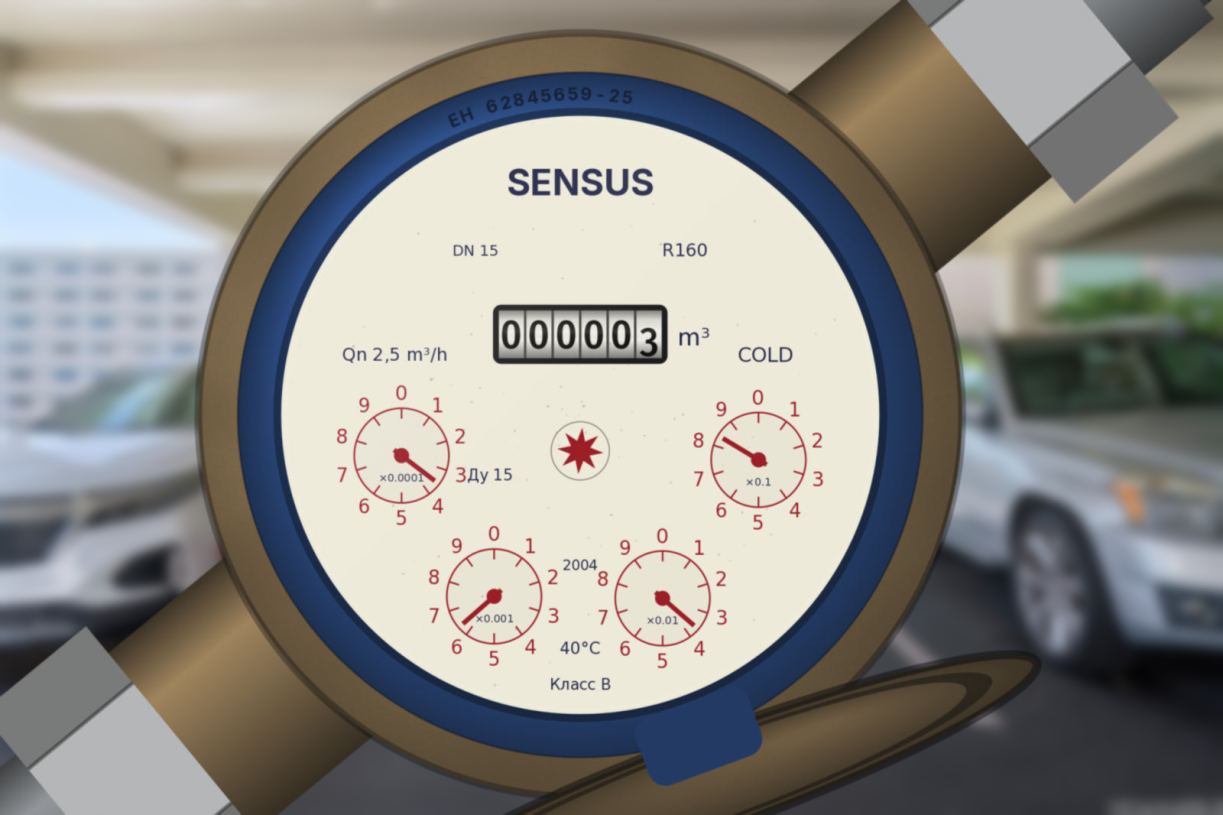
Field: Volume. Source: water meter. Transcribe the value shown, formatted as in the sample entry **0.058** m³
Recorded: **2.8363** m³
